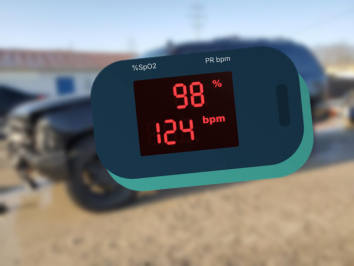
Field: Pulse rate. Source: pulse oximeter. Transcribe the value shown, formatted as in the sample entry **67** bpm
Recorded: **124** bpm
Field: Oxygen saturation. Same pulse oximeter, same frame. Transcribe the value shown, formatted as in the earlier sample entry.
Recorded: **98** %
